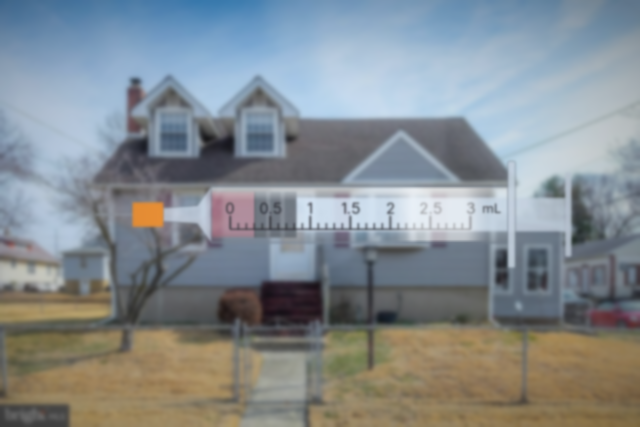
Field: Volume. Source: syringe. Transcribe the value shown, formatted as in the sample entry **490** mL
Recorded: **0.3** mL
